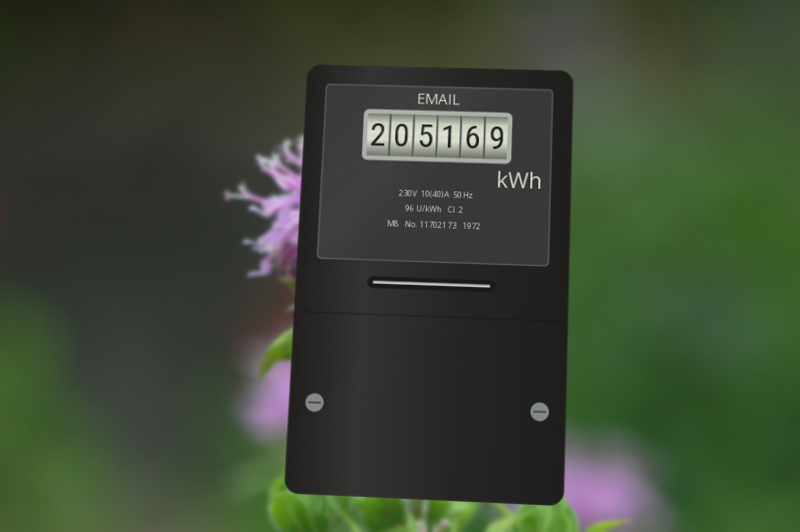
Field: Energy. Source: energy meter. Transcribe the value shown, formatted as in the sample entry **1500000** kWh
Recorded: **205169** kWh
